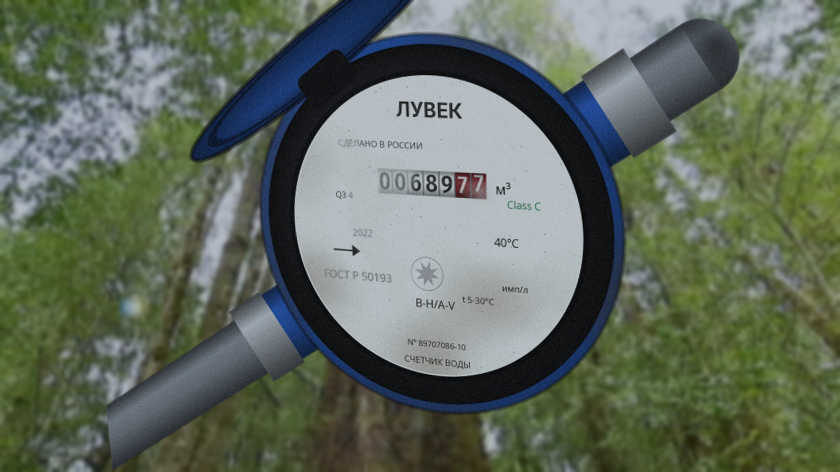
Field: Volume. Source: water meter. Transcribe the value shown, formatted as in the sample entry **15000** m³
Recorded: **689.77** m³
